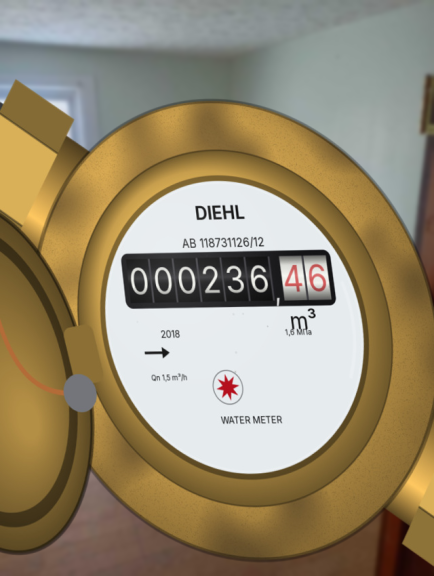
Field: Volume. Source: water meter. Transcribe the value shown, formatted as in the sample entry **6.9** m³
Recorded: **236.46** m³
